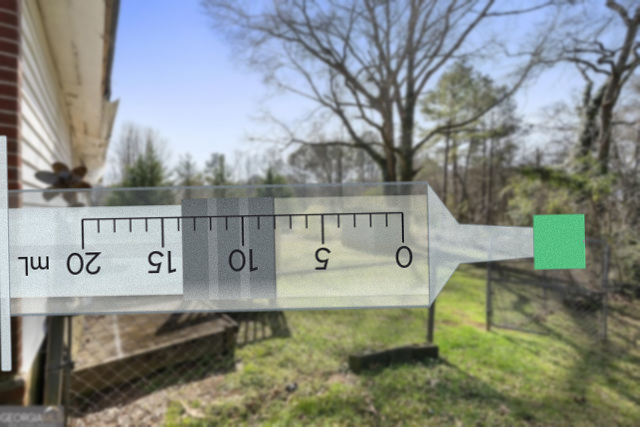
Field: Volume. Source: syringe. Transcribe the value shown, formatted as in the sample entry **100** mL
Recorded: **8** mL
